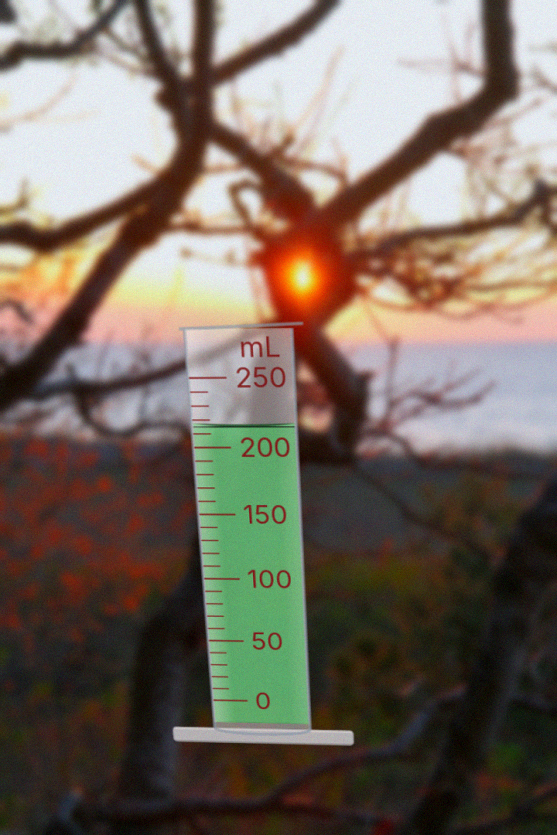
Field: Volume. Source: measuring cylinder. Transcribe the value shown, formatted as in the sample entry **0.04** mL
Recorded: **215** mL
